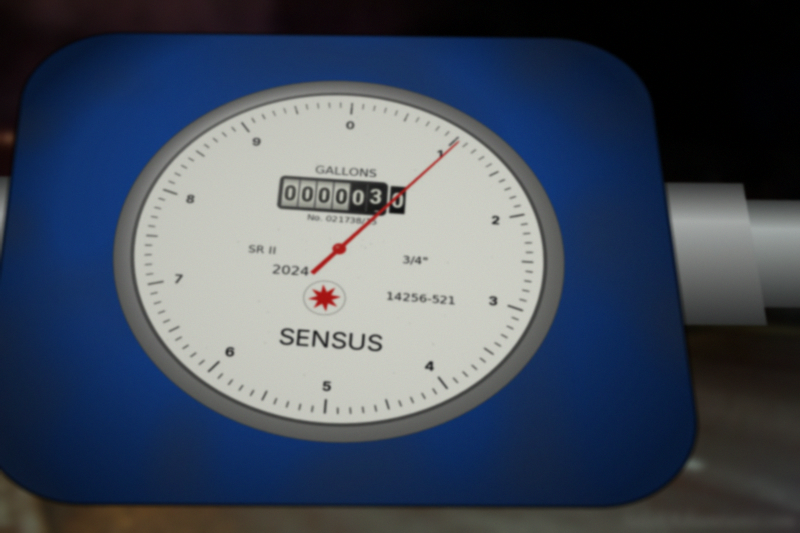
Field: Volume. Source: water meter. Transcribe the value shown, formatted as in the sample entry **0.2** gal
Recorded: **31.0** gal
